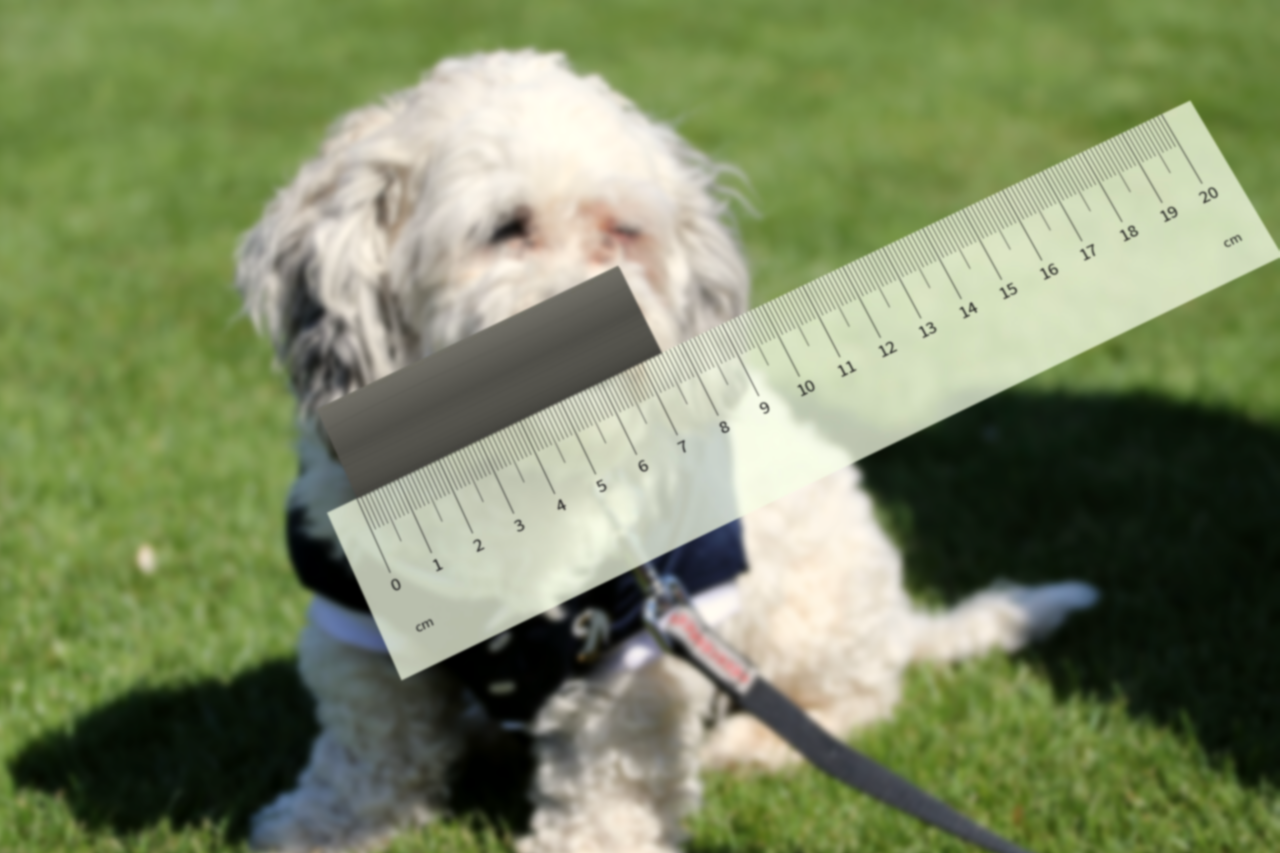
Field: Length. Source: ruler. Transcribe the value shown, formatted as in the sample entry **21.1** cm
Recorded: **7.5** cm
